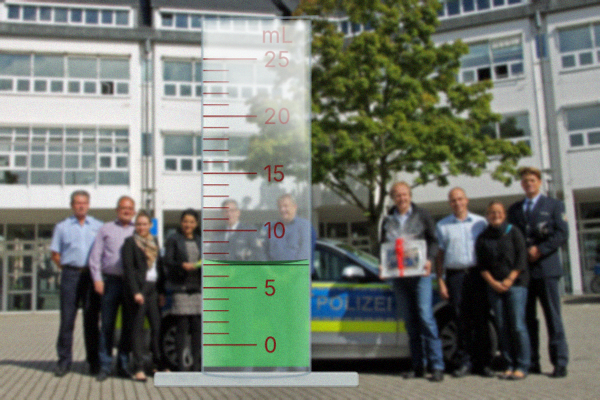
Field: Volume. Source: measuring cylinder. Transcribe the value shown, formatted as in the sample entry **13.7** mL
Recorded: **7** mL
